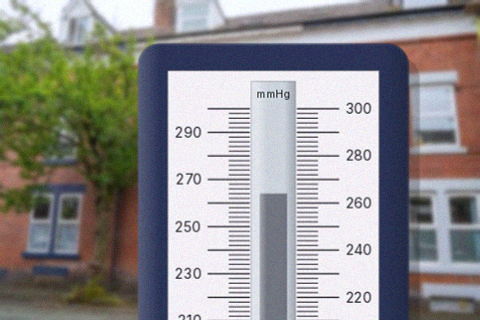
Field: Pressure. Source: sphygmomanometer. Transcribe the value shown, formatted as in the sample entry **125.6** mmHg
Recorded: **264** mmHg
